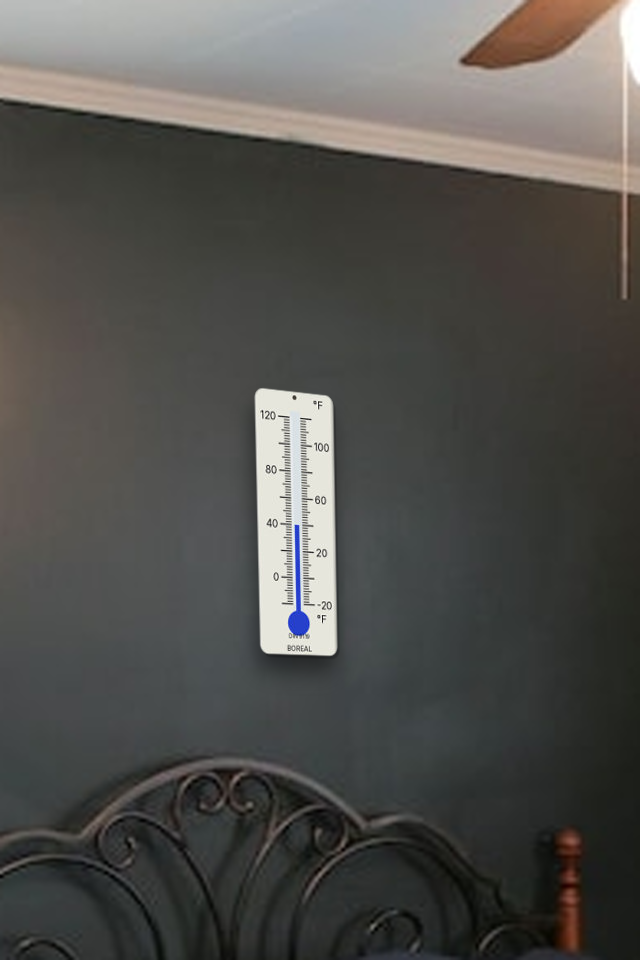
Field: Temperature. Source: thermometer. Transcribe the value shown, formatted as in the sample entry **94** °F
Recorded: **40** °F
